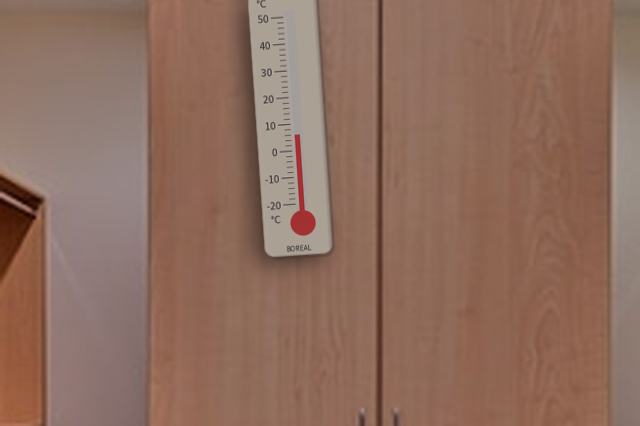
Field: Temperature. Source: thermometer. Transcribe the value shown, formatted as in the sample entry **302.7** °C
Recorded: **6** °C
